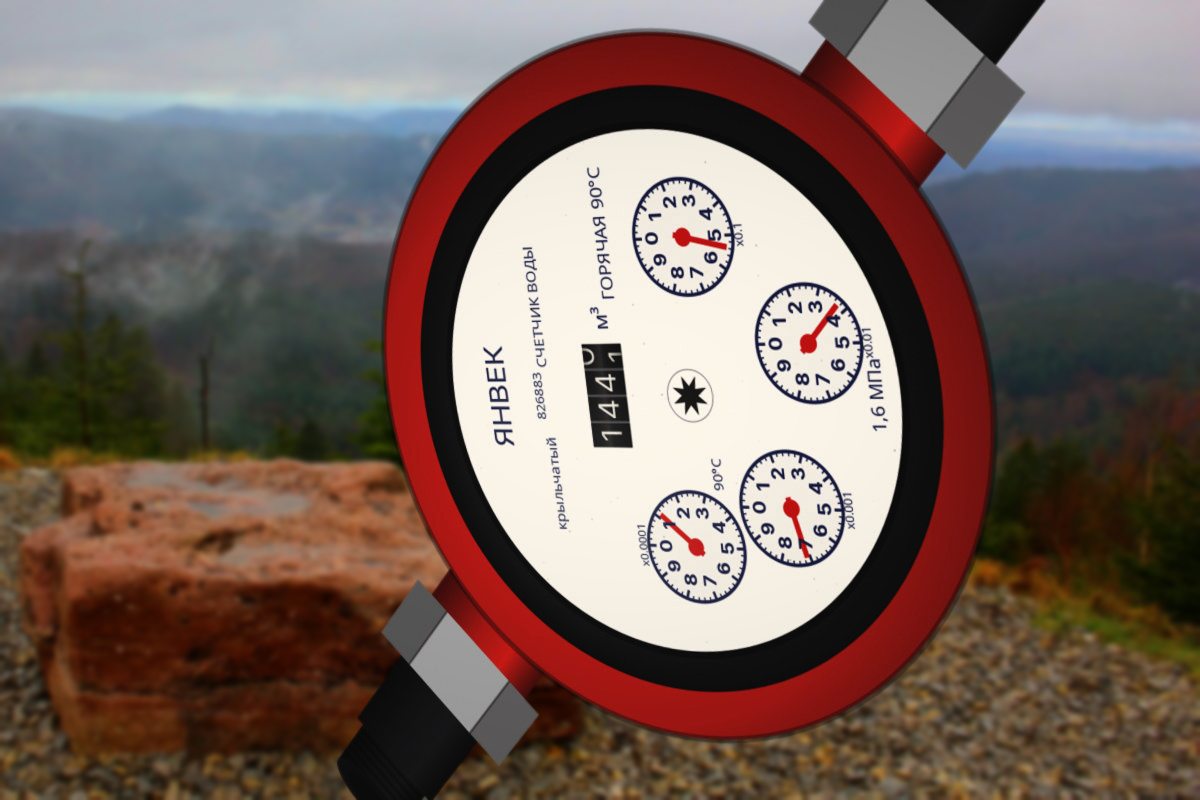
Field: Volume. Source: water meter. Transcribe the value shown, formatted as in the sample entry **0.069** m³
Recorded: **1440.5371** m³
